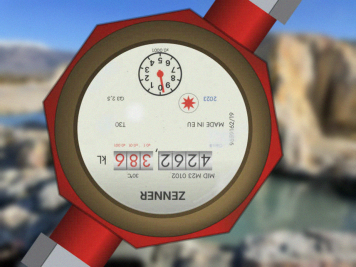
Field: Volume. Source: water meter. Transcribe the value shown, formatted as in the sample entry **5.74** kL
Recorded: **4262.3859** kL
